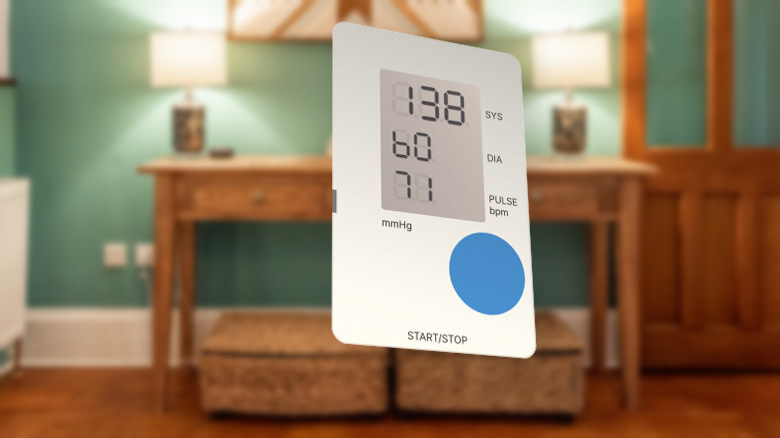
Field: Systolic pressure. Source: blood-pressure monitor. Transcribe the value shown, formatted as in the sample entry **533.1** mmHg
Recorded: **138** mmHg
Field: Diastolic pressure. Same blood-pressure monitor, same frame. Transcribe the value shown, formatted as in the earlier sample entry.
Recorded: **60** mmHg
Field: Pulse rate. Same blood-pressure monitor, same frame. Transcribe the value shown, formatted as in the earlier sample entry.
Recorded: **71** bpm
